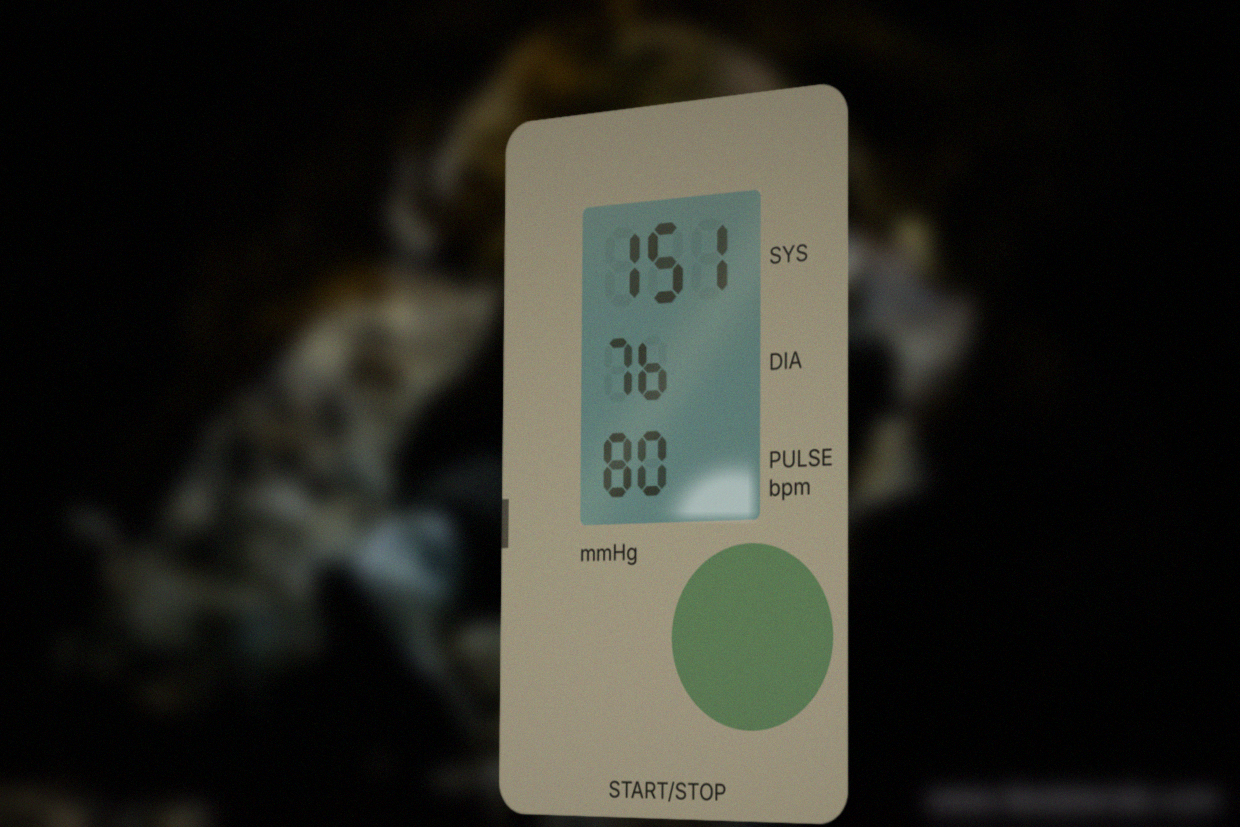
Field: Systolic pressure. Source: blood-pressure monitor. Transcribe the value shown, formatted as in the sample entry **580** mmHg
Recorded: **151** mmHg
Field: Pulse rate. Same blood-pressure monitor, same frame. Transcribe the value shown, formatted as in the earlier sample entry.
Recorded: **80** bpm
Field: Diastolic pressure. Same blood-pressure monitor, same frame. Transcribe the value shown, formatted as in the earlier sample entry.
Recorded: **76** mmHg
